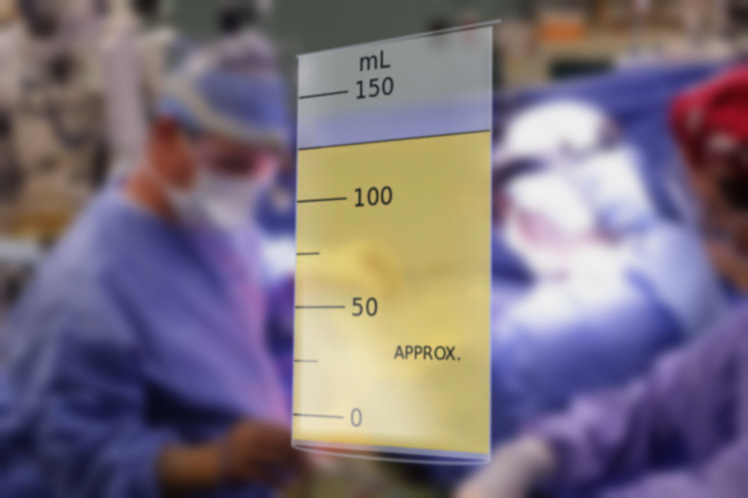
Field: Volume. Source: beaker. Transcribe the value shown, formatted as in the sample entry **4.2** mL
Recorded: **125** mL
